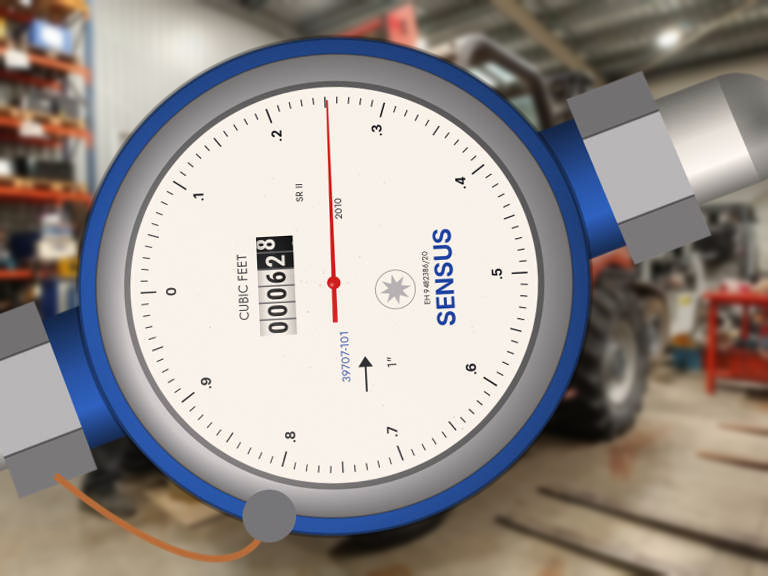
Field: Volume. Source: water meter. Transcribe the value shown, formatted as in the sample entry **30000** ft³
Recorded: **628.25** ft³
